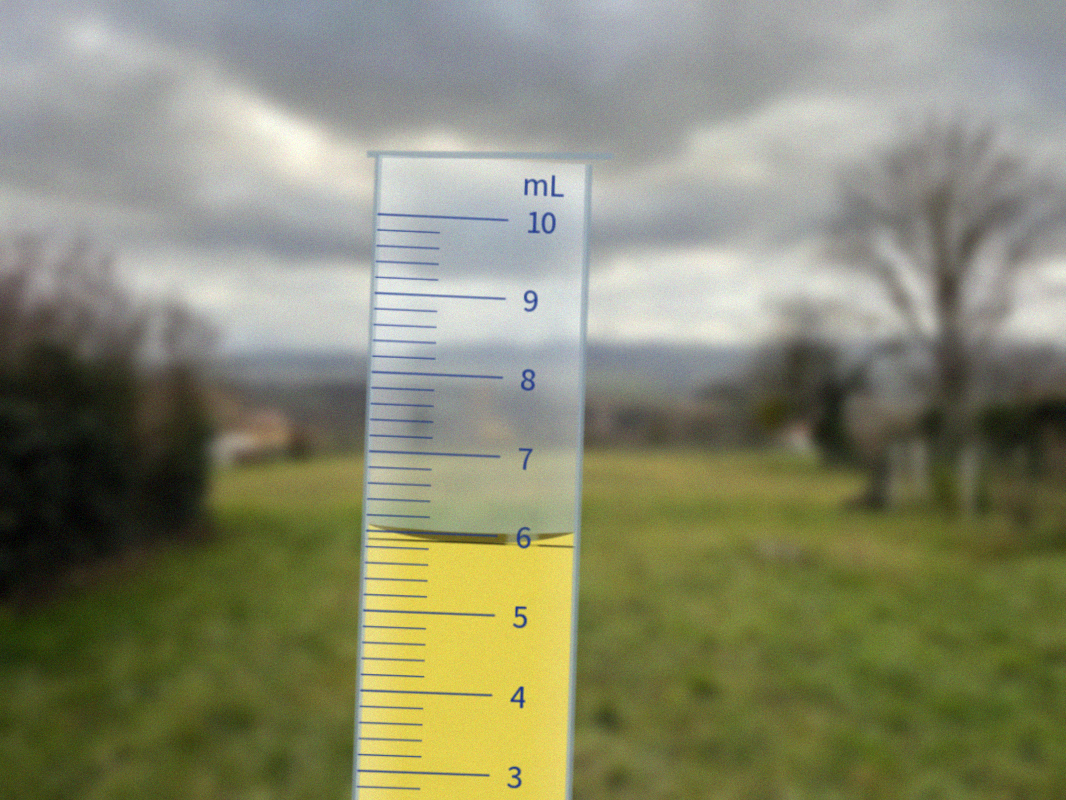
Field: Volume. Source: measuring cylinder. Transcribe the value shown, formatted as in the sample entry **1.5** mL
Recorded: **5.9** mL
